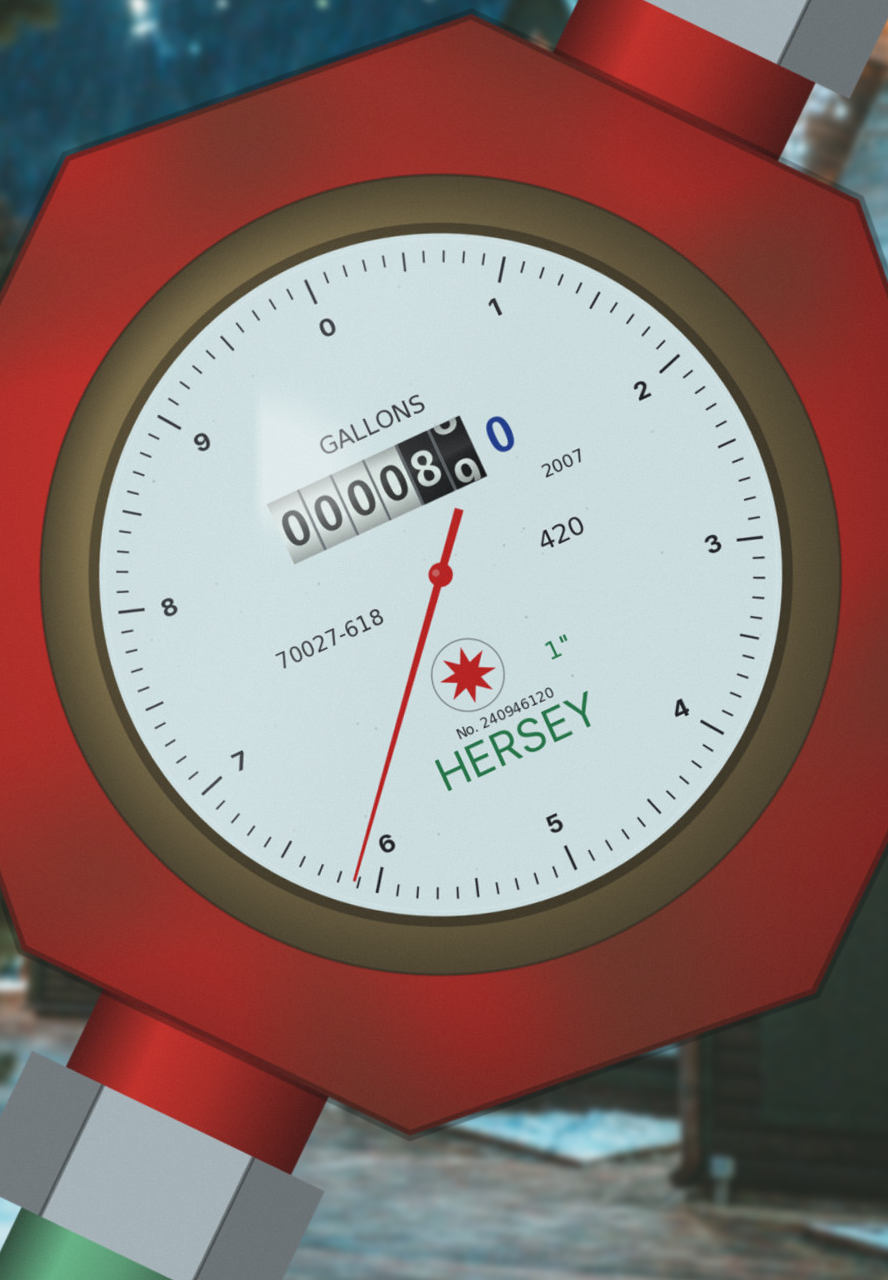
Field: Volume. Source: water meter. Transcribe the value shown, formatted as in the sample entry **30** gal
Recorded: **886.1** gal
